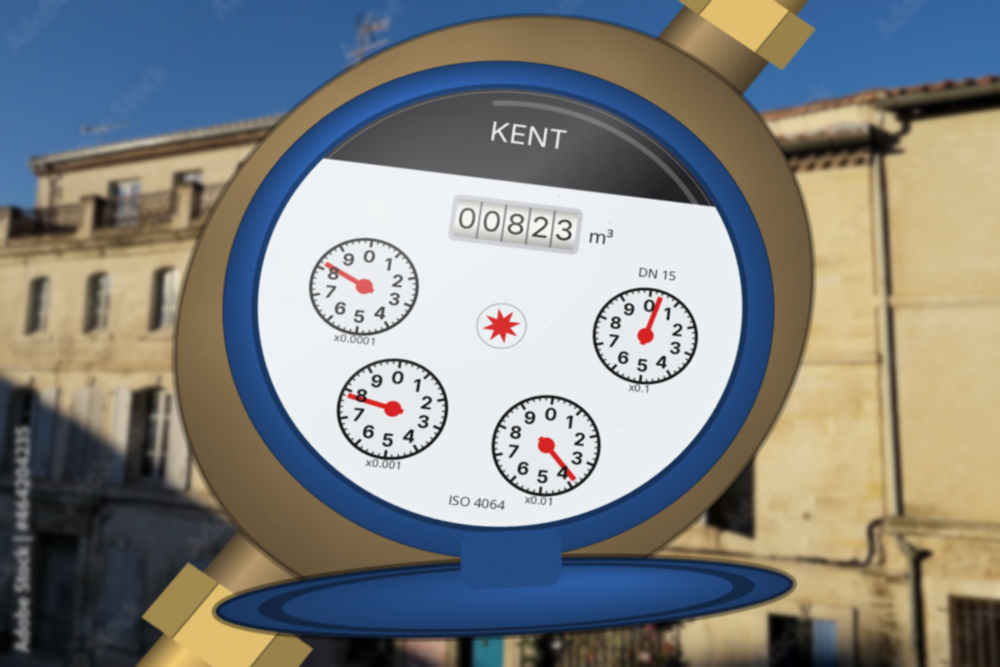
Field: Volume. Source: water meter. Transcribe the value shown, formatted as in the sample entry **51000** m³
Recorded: **823.0378** m³
